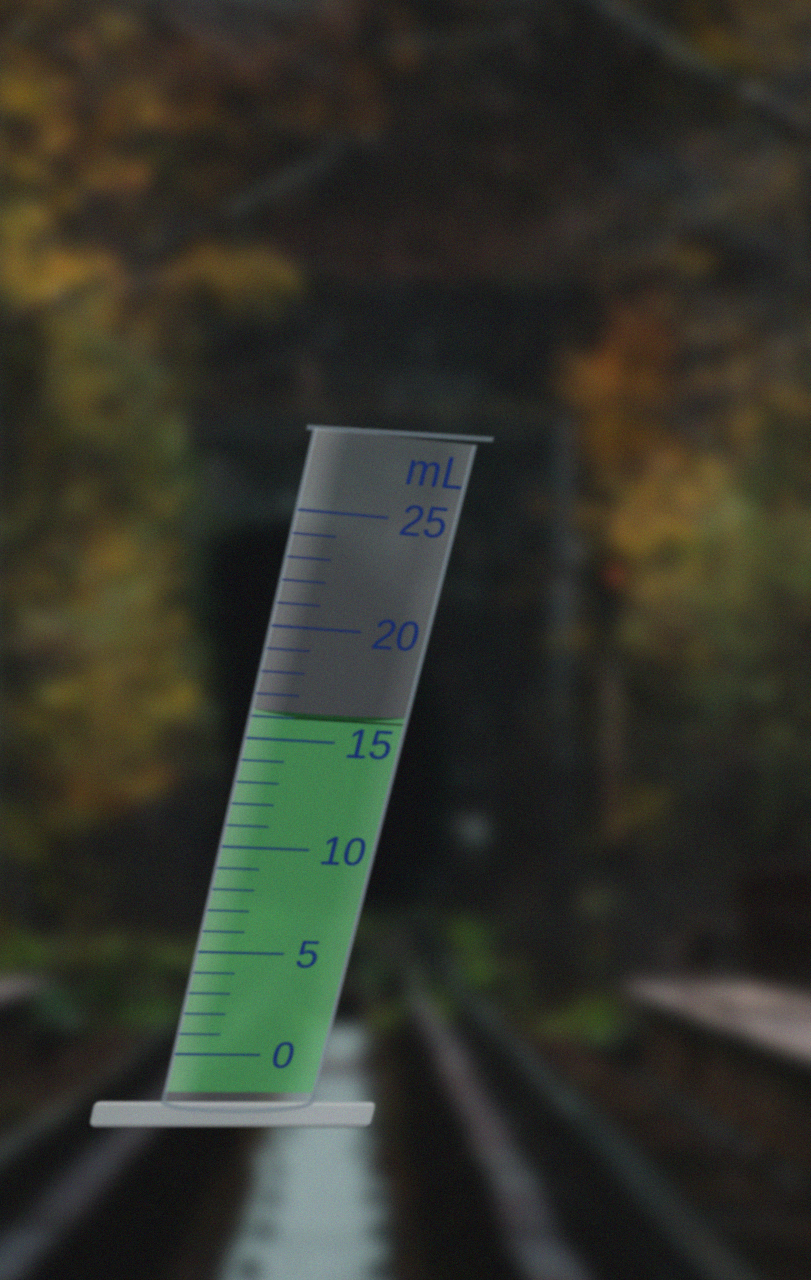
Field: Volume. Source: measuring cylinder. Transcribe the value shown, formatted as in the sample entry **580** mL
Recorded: **16** mL
